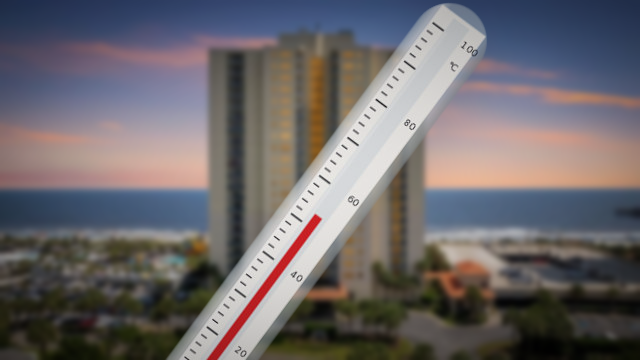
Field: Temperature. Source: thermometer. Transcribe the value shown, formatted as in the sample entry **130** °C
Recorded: **53** °C
